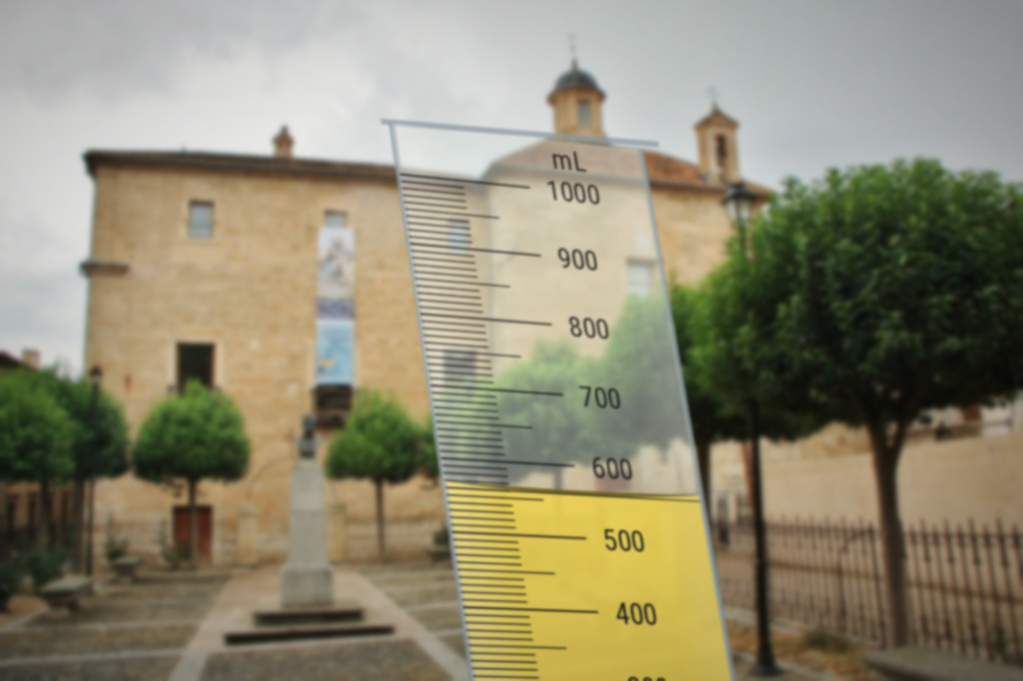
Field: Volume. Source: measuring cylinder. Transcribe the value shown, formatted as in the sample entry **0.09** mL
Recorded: **560** mL
